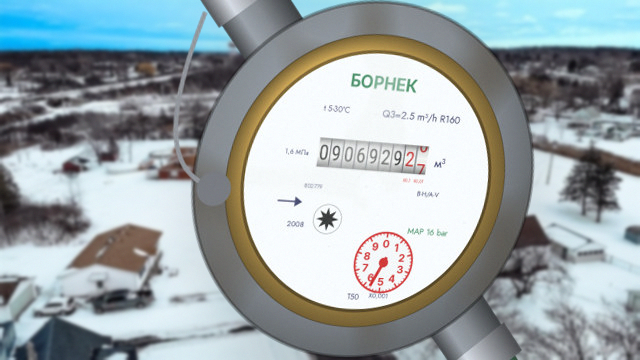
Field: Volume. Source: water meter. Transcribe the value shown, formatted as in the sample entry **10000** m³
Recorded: **906929.265** m³
